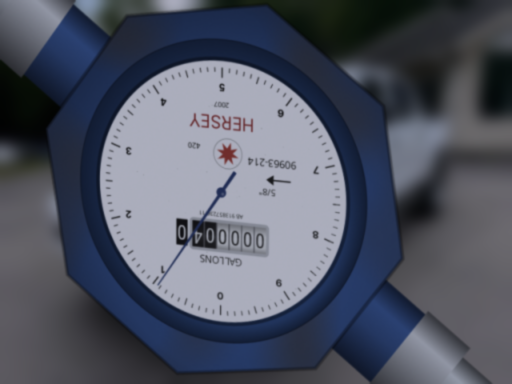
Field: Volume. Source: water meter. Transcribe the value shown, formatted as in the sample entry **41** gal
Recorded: **40.9** gal
